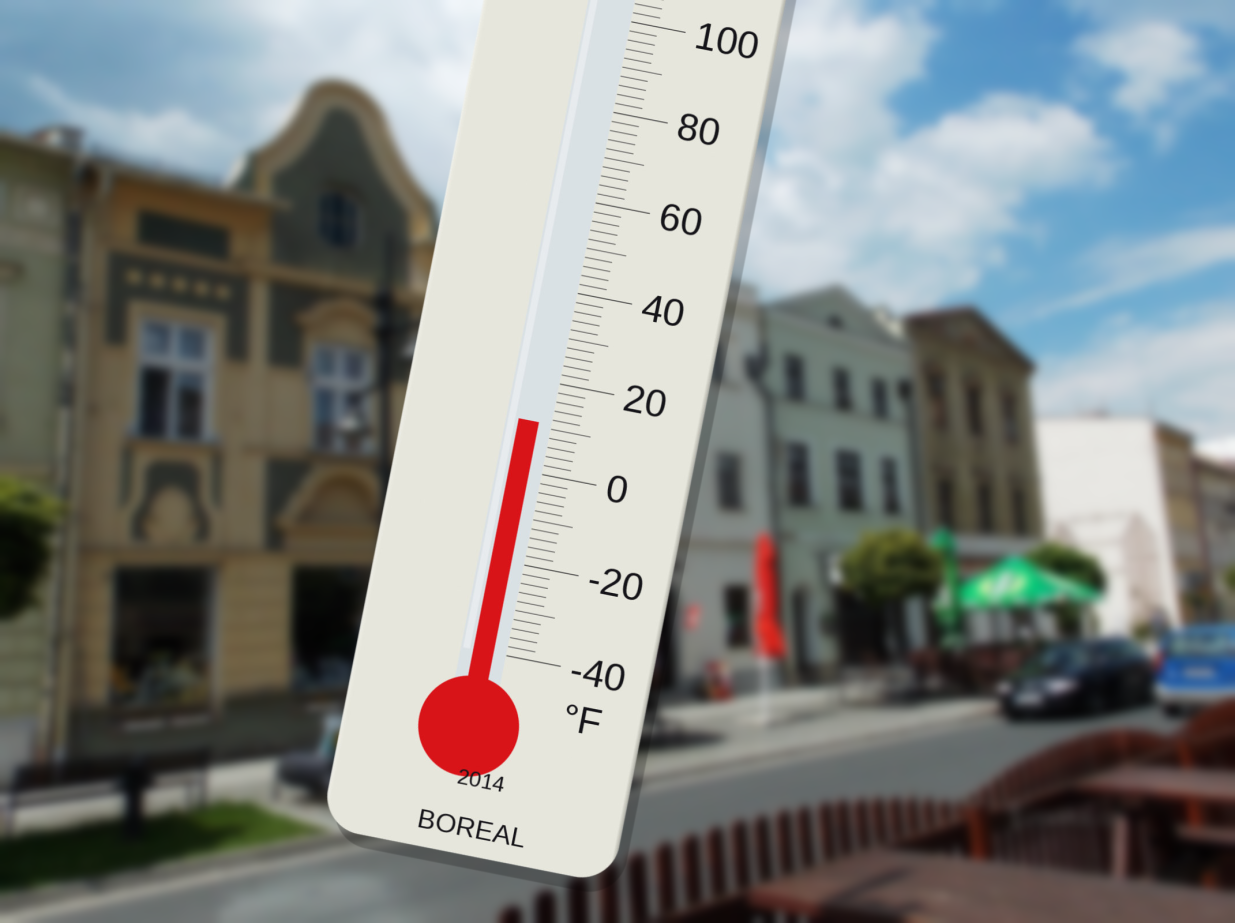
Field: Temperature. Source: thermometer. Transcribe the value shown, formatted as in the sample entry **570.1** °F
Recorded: **11** °F
